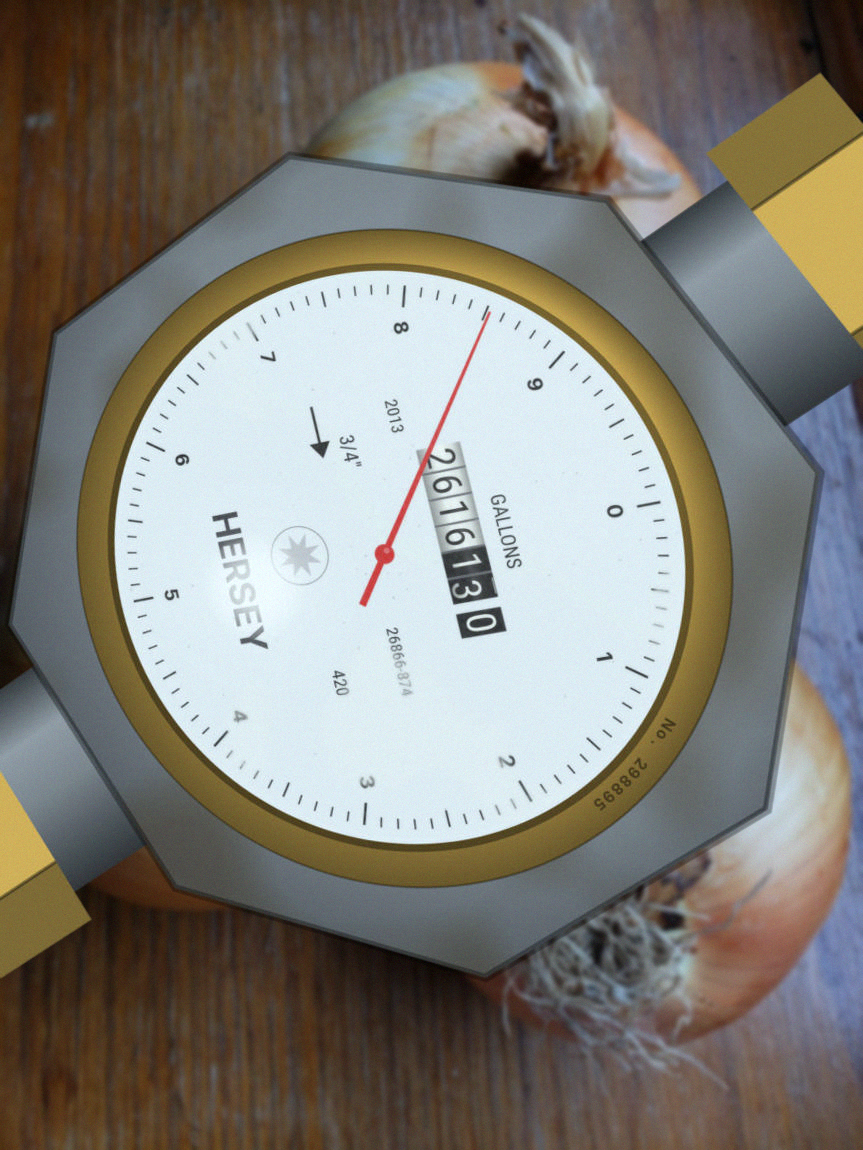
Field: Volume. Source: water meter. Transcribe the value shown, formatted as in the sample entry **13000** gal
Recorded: **2616128.5** gal
